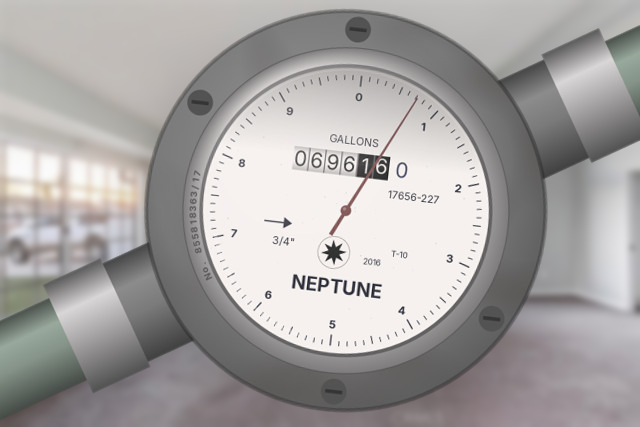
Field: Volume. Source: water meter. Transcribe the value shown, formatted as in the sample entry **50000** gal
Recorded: **696160.7** gal
